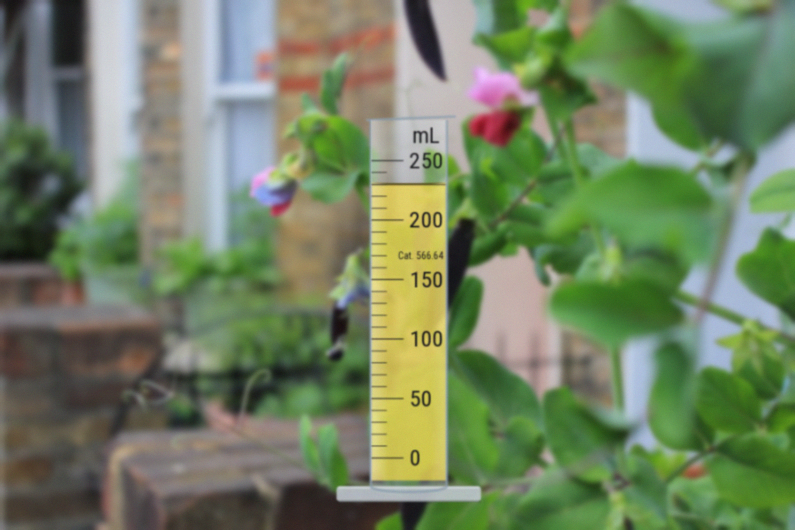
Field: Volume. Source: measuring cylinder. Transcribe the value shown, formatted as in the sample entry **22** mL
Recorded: **230** mL
